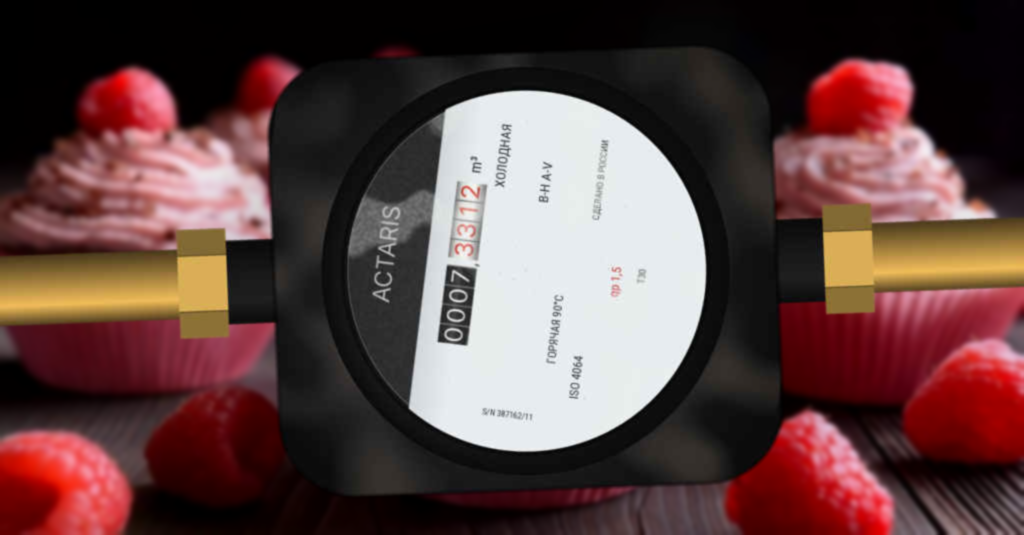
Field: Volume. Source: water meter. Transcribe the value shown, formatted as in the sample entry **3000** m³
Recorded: **7.3312** m³
